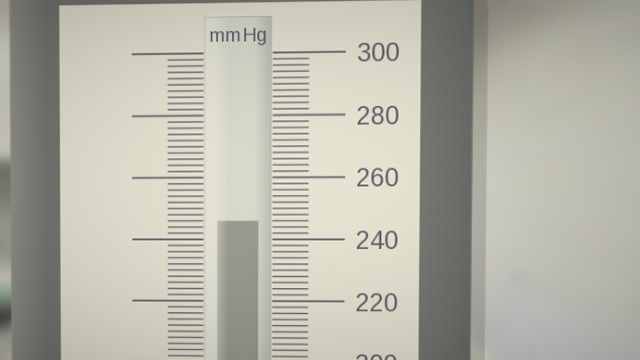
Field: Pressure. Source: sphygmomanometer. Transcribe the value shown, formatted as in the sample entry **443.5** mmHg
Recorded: **246** mmHg
